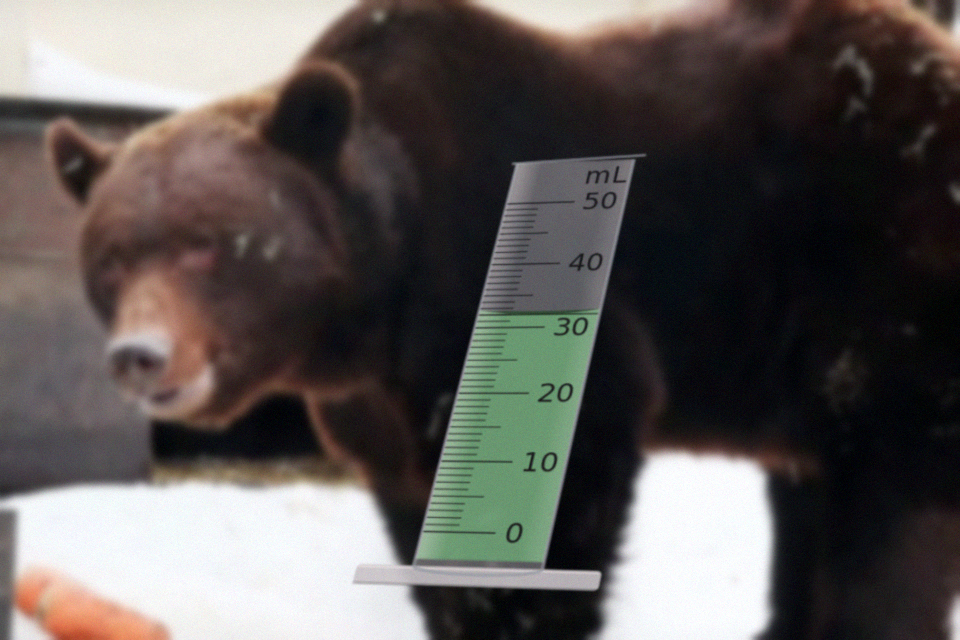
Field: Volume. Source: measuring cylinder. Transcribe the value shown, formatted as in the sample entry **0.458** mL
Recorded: **32** mL
